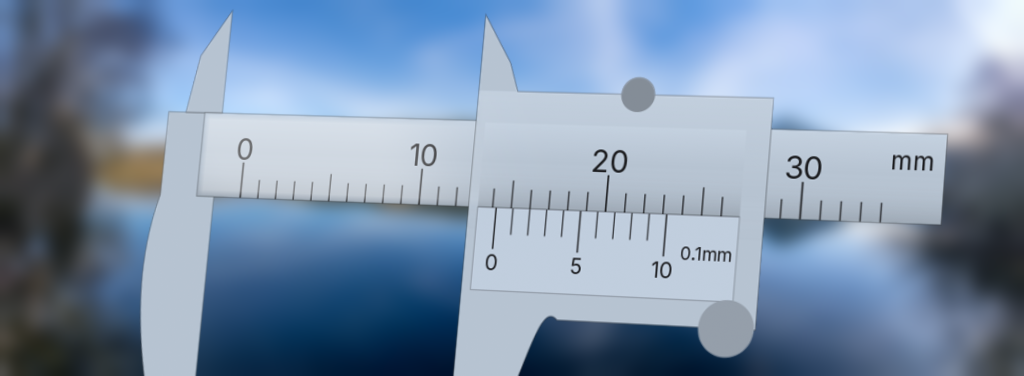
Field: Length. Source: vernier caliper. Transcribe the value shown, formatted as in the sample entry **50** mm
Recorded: **14.2** mm
